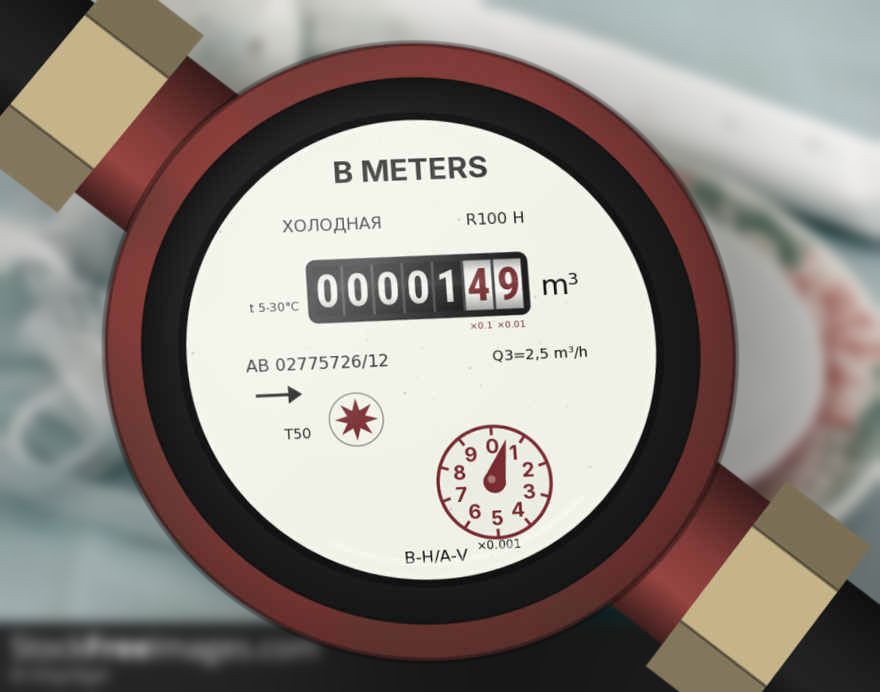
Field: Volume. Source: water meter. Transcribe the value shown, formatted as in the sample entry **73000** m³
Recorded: **1.490** m³
